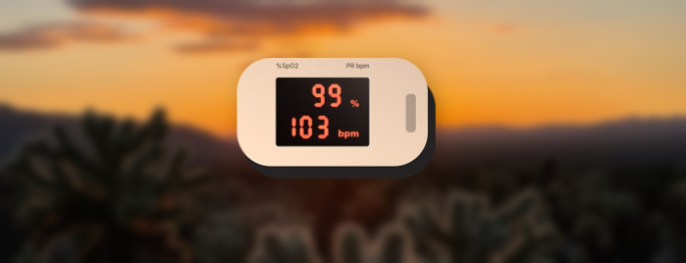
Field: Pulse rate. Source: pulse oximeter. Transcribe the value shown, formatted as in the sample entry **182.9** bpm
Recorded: **103** bpm
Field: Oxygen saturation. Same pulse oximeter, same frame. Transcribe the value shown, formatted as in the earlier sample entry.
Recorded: **99** %
